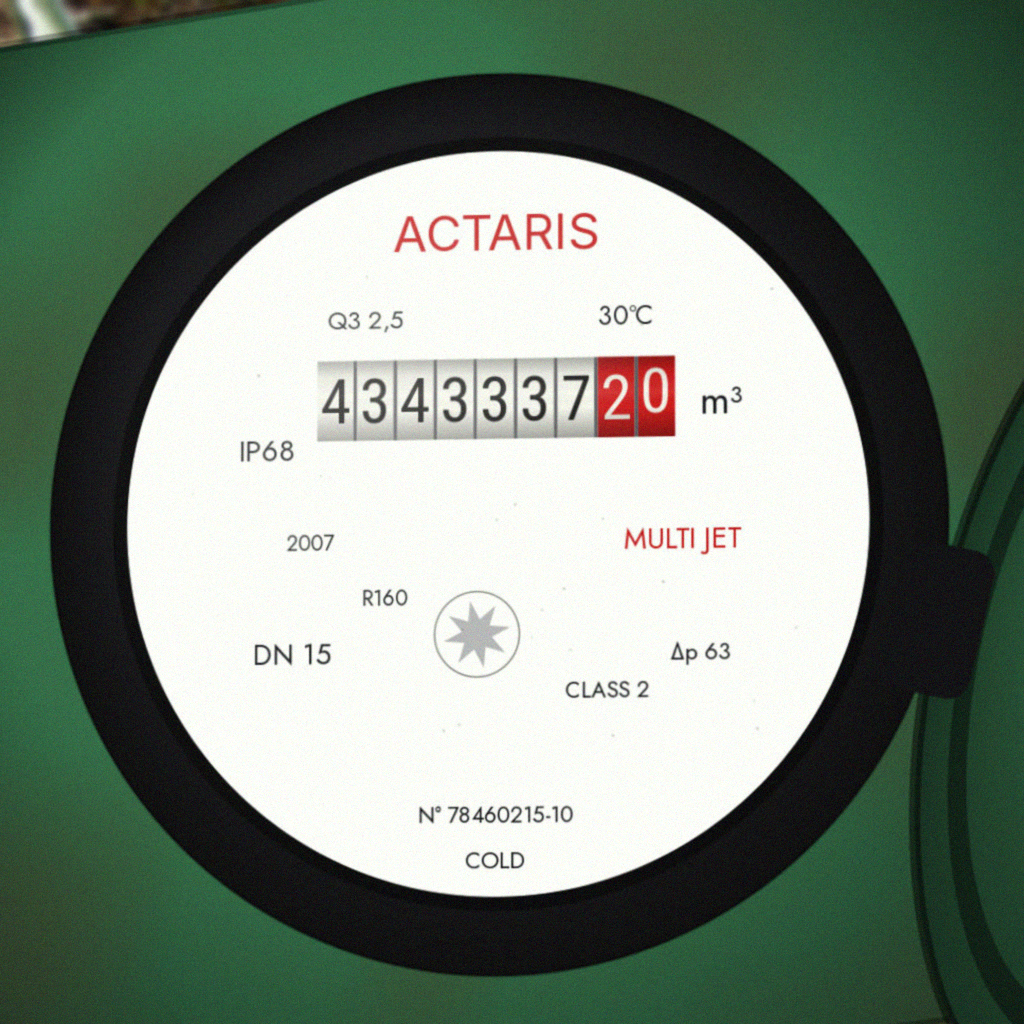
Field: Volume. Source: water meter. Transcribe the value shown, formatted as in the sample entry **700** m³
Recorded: **4343337.20** m³
